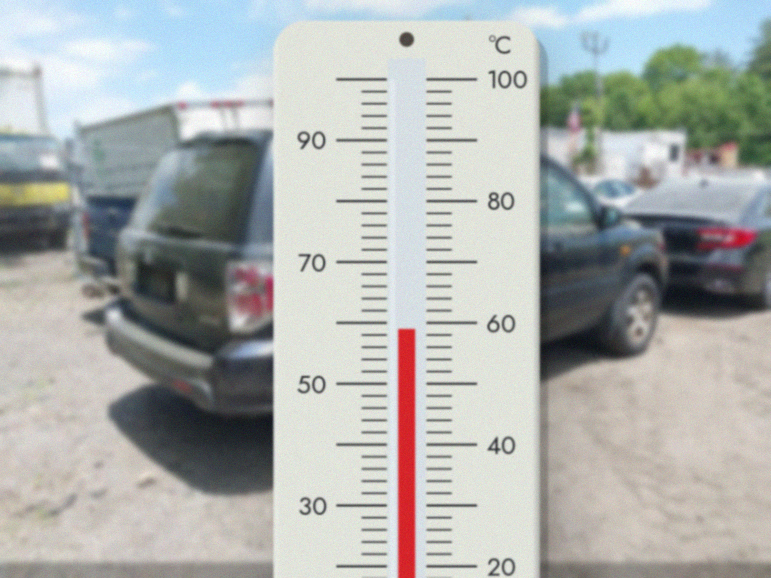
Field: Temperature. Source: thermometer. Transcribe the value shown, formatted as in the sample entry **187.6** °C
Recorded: **59** °C
